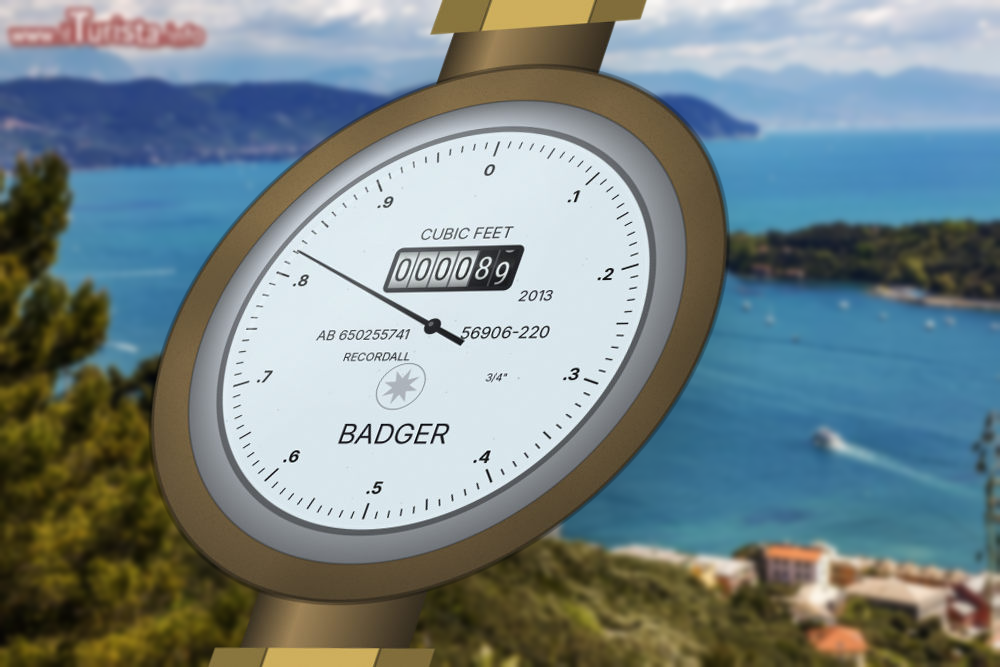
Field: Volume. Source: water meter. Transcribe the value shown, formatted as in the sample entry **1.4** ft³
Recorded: **88.82** ft³
